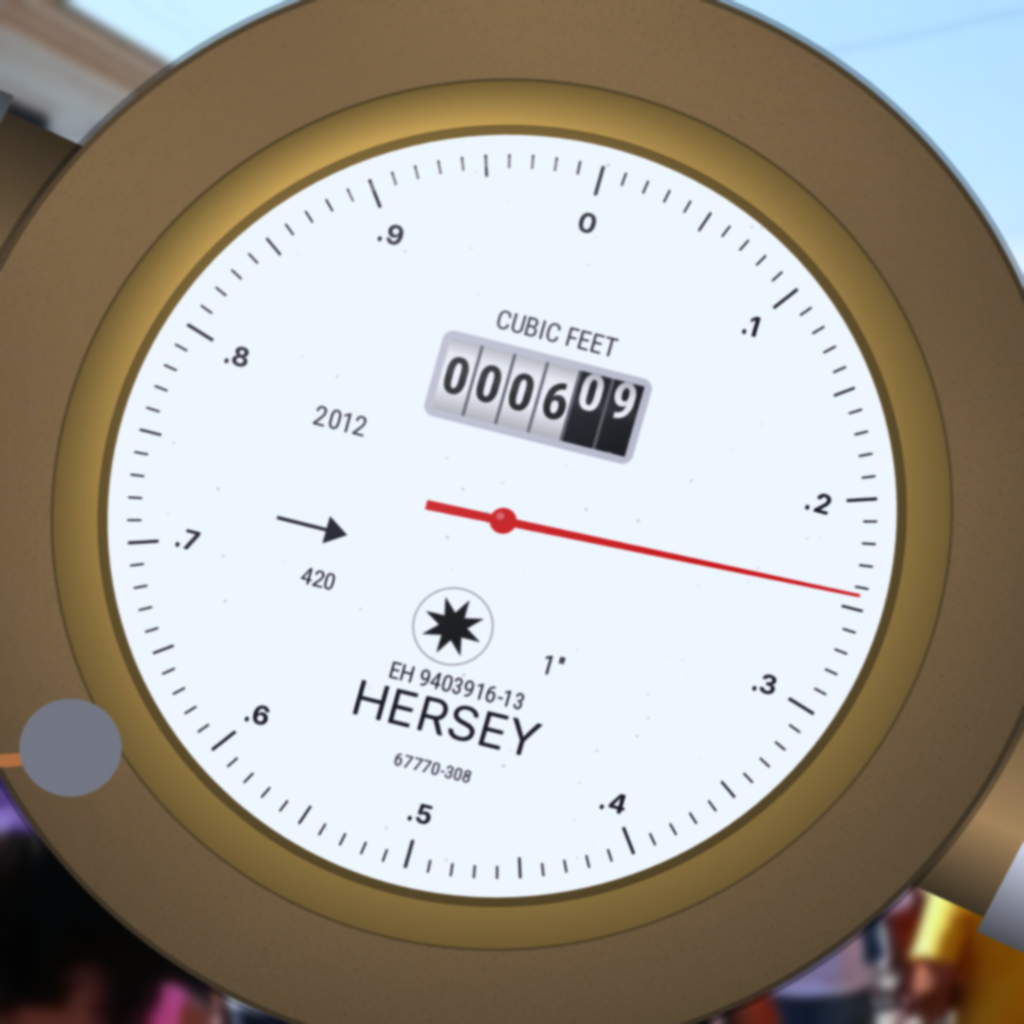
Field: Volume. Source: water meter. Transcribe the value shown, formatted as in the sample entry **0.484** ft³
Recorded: **609.24** ft³
